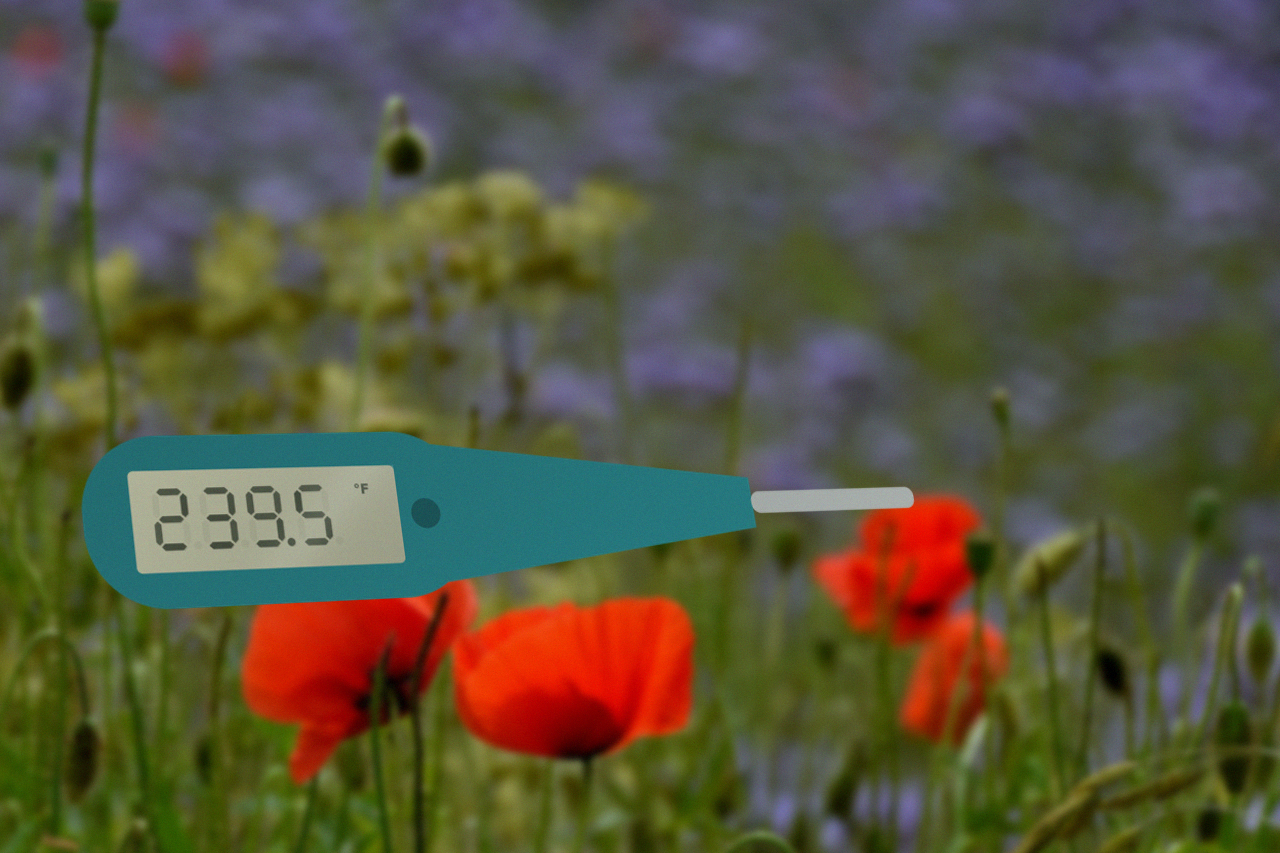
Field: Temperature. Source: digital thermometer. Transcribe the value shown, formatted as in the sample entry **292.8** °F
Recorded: **239.5** °F
